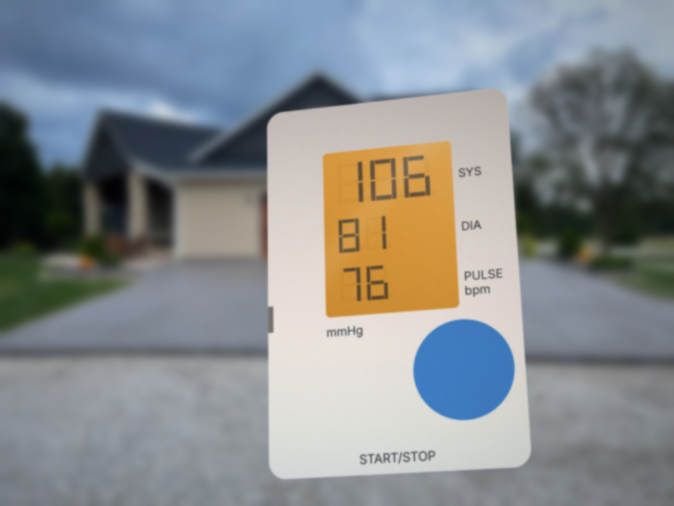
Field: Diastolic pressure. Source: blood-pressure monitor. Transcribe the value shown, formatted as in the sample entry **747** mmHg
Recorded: **81** mmHg
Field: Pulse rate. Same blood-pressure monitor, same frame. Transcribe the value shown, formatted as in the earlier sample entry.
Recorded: **76** bpm
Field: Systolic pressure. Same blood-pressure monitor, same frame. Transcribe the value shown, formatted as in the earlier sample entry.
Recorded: **106** mmHg
